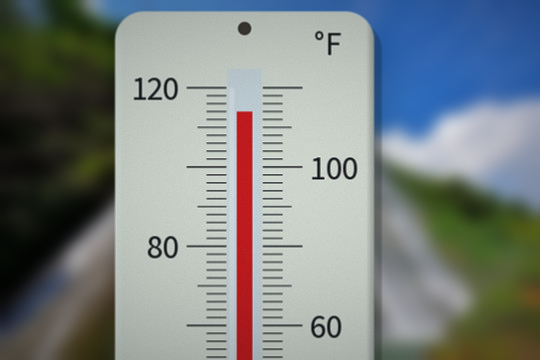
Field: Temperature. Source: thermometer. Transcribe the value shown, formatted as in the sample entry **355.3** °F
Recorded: **114** °F
